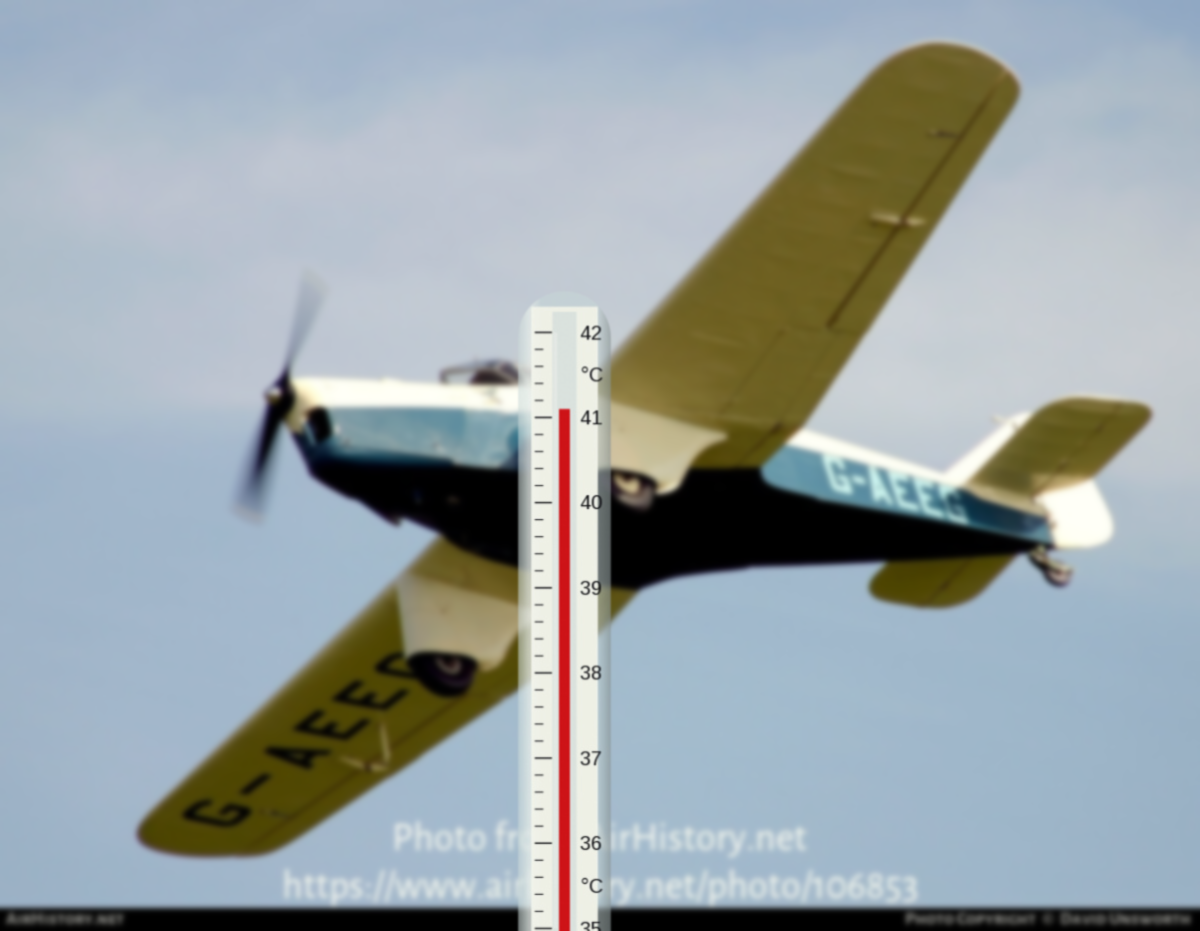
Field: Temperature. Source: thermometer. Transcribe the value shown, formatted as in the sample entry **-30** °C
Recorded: **41.1** °C
